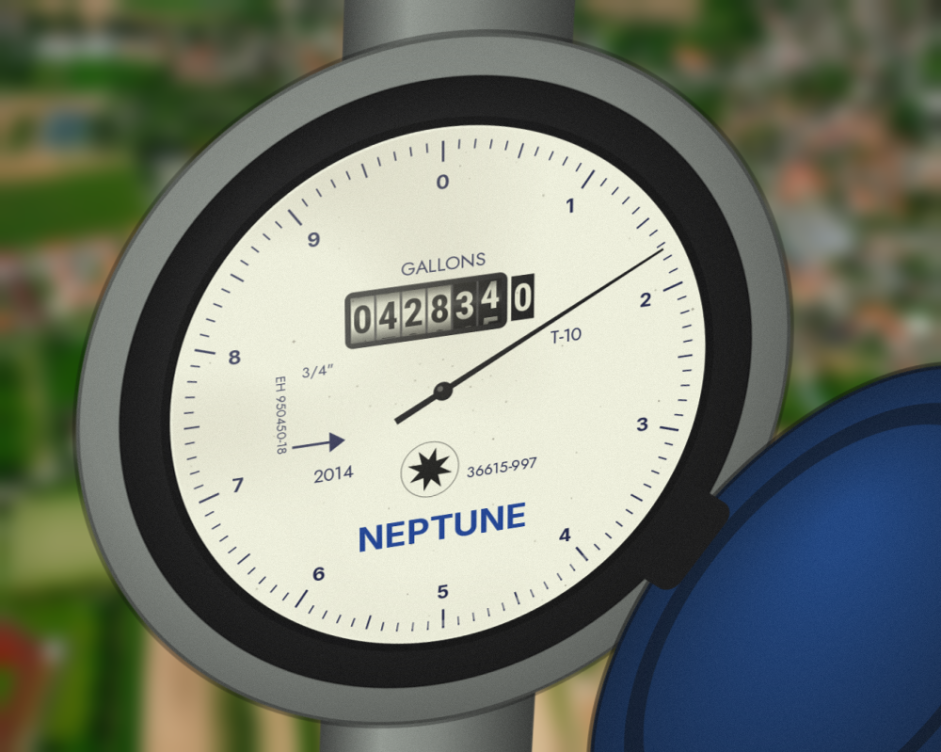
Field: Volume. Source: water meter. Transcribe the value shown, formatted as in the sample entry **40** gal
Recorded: **428341.7** gal
